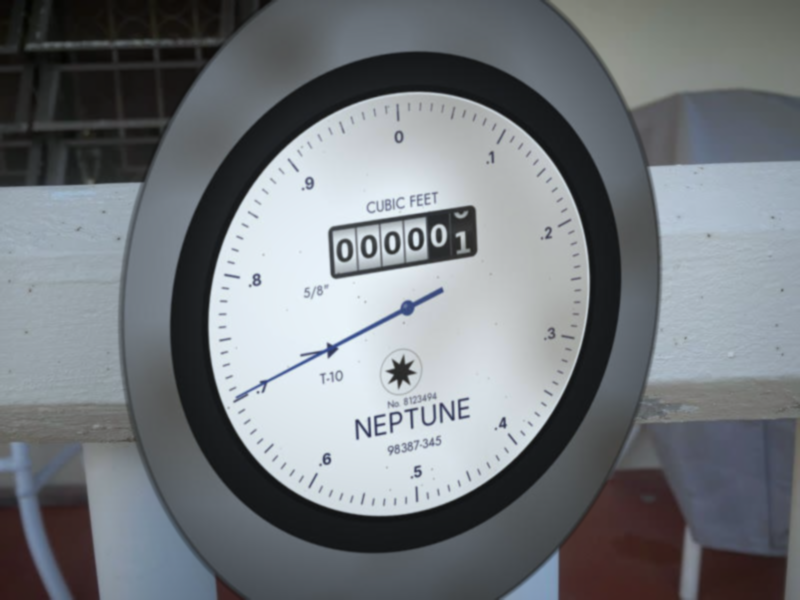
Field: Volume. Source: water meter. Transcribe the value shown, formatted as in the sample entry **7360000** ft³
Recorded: **0.70** ft³
